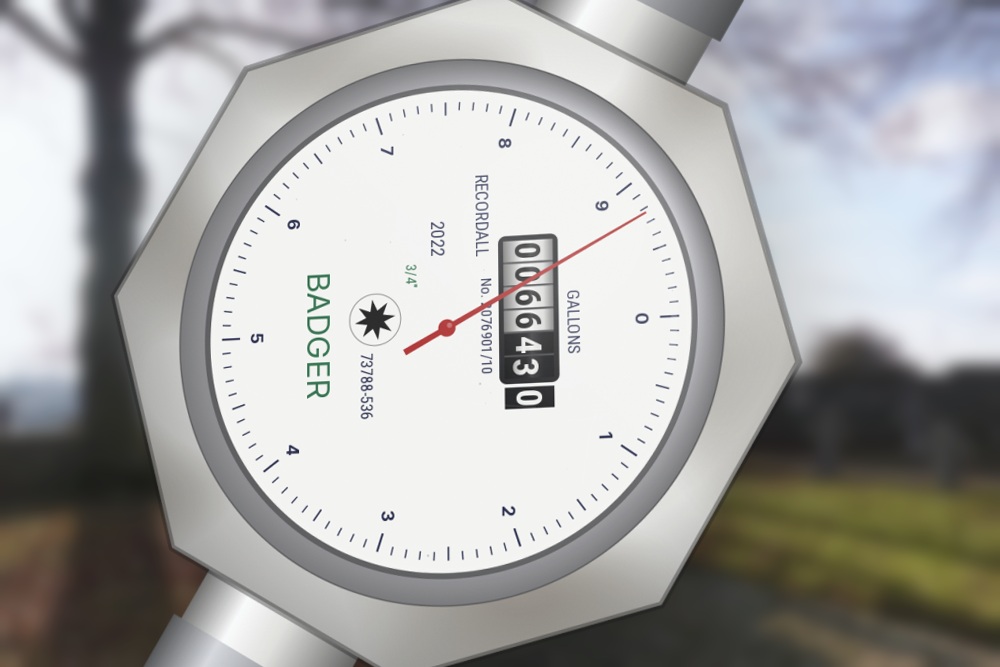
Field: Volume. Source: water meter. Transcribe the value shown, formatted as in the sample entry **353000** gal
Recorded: **66429.2** gal
